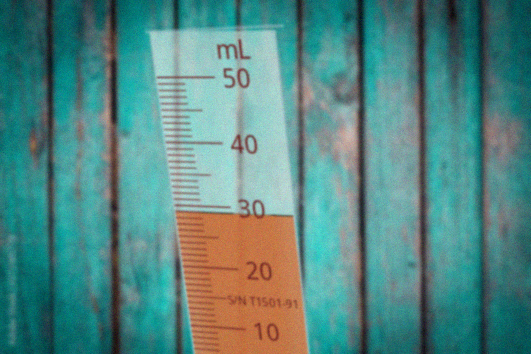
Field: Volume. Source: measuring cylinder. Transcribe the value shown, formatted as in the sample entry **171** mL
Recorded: **29** mL
